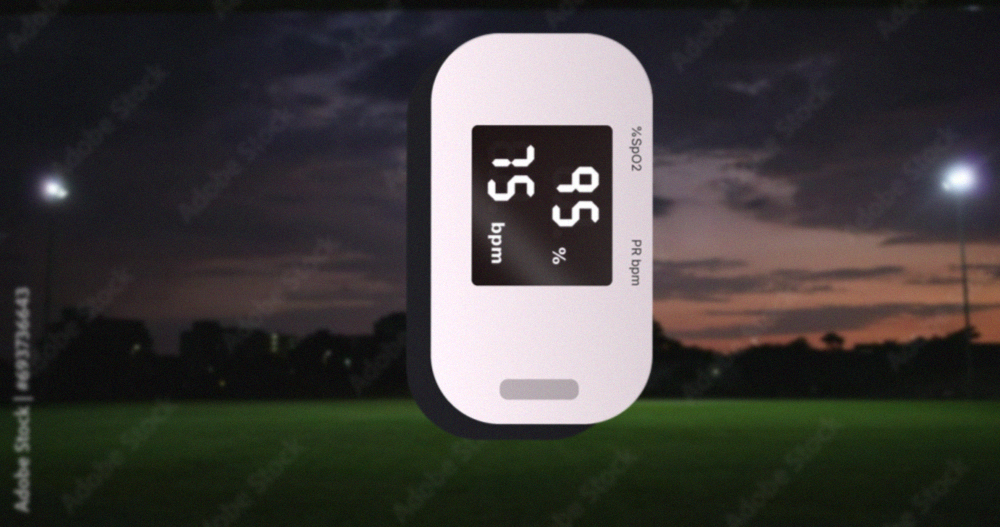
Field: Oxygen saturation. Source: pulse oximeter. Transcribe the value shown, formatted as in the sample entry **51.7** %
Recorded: **95** %
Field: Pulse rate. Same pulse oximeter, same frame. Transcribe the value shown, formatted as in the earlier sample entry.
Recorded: **75** bpm
